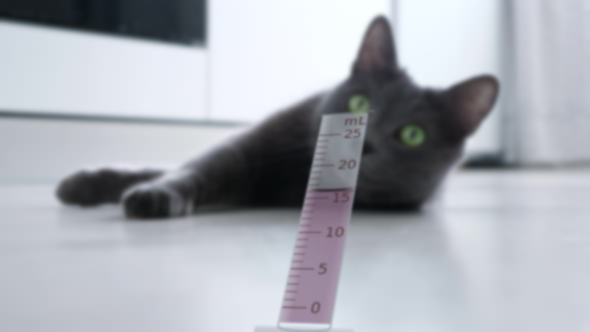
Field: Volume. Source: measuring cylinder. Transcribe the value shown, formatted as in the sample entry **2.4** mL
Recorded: **16** mL
